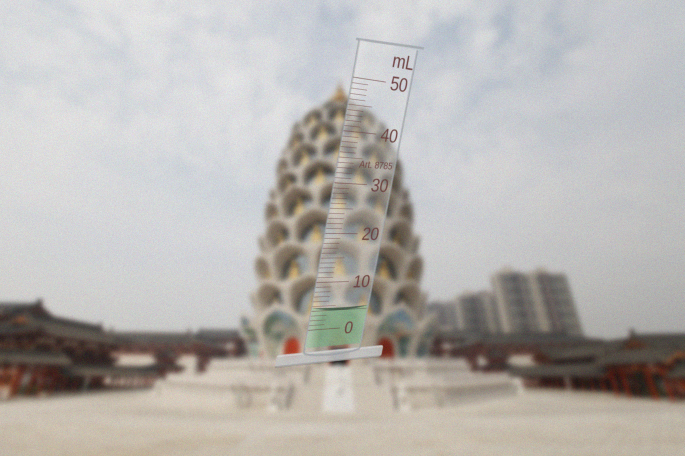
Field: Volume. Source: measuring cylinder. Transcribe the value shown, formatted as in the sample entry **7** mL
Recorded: **4** mL
